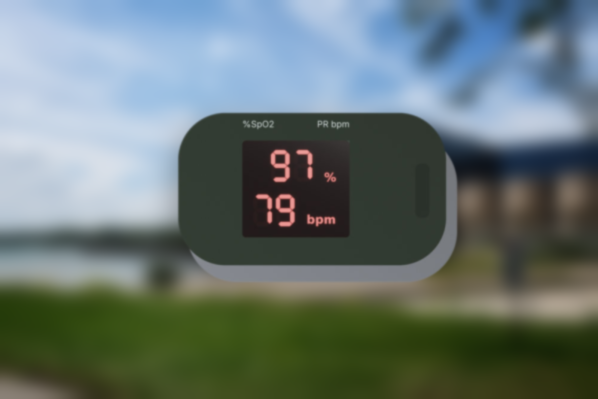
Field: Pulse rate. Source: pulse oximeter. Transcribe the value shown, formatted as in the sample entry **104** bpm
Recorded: **79** bpm
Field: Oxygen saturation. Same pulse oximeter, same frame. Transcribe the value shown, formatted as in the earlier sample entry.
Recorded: **97** %
